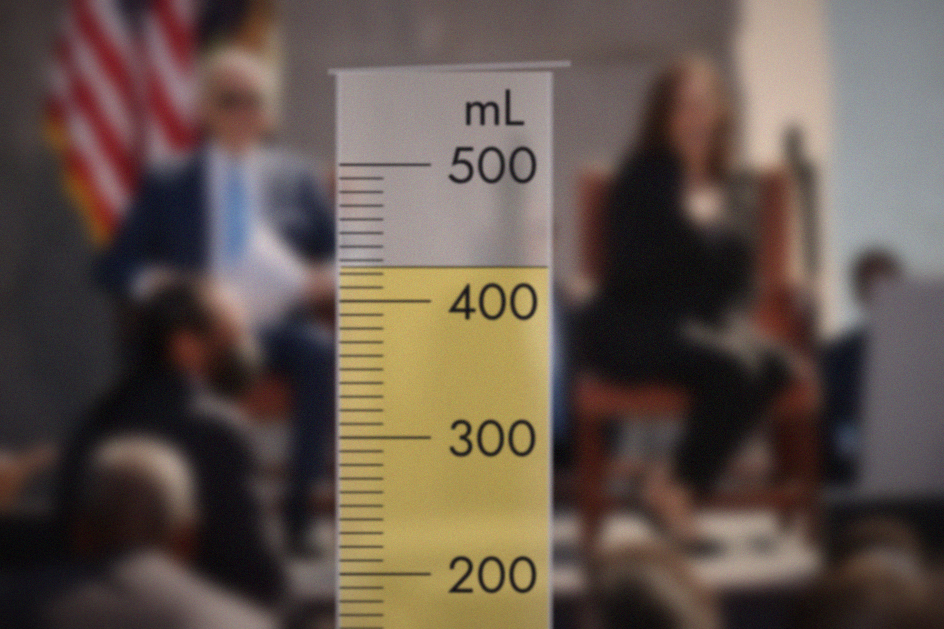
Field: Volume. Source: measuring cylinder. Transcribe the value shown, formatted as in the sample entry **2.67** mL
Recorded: **425** mL
